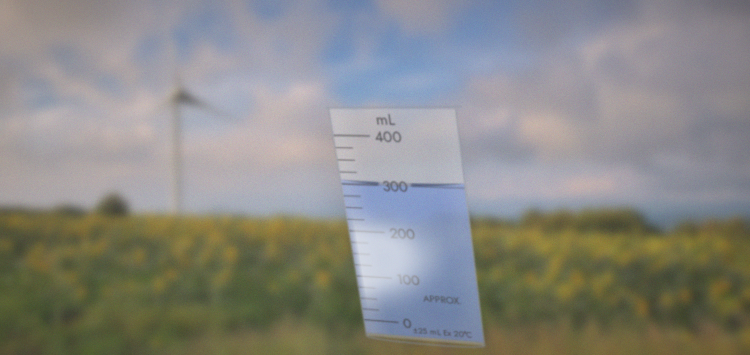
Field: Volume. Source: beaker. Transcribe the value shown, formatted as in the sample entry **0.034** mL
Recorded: **300** mL
